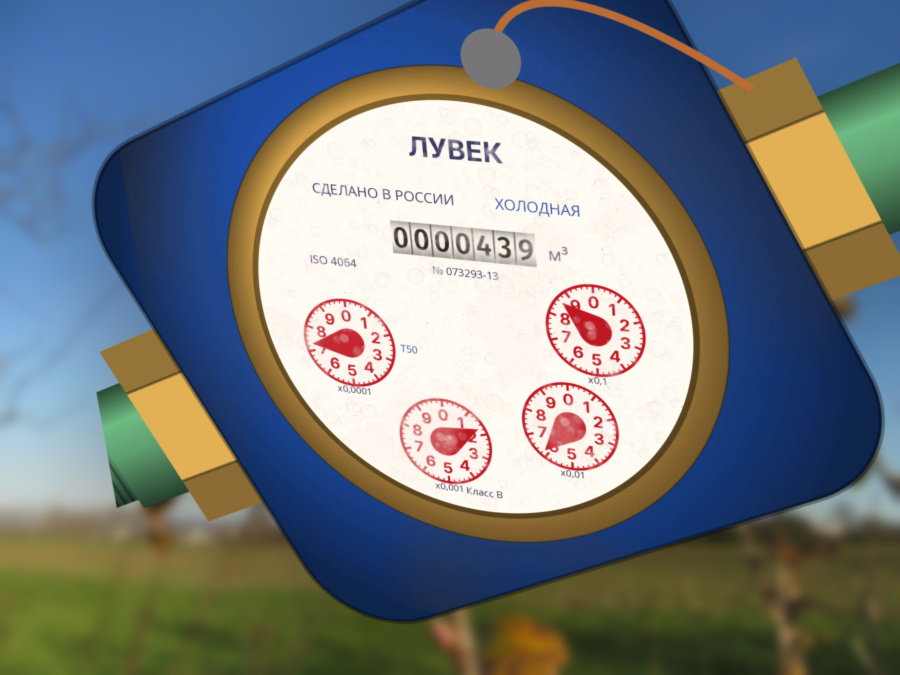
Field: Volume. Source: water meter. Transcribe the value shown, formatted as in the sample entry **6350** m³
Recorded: **439.8617** m³
